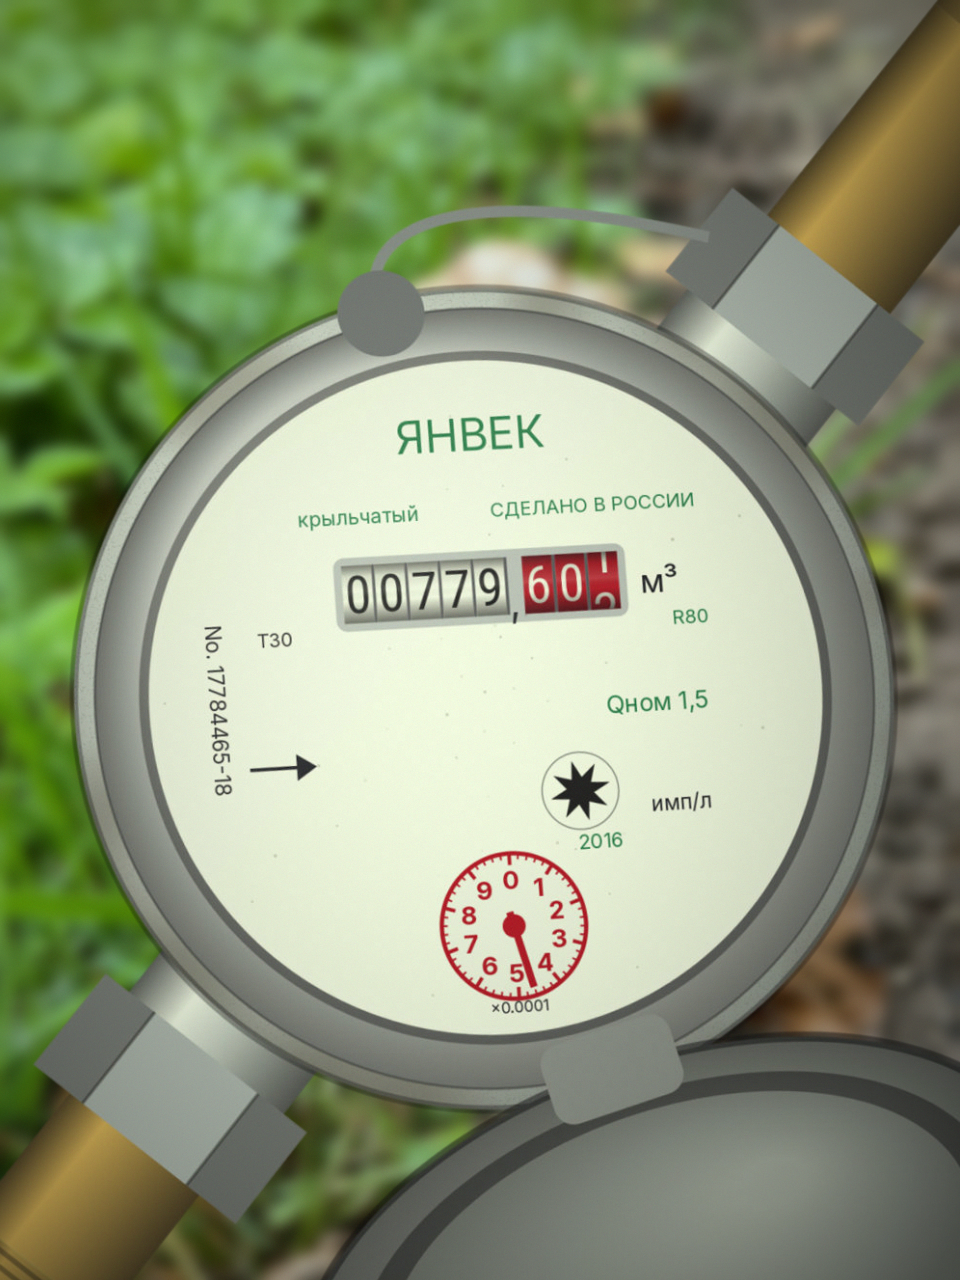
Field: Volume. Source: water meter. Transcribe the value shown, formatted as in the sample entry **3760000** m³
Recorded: **779.6014** m³
